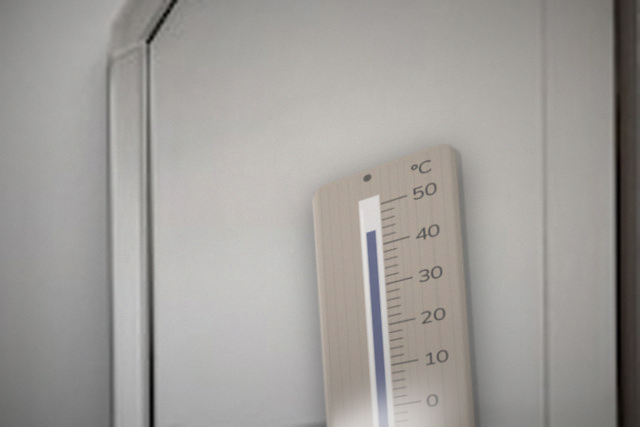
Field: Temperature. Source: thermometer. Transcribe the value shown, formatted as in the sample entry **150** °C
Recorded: **44** °C
